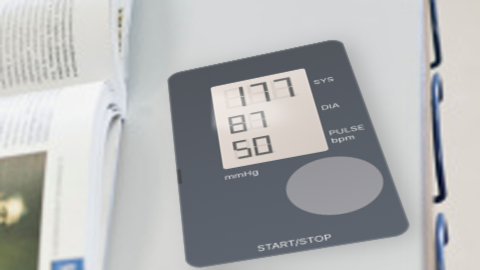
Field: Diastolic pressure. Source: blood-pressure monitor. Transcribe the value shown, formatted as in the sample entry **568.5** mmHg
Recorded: **87** mmHg
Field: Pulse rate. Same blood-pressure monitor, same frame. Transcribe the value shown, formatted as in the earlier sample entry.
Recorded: **50** bpm
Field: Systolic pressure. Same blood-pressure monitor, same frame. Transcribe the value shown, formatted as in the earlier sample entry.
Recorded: **177** mmHg
